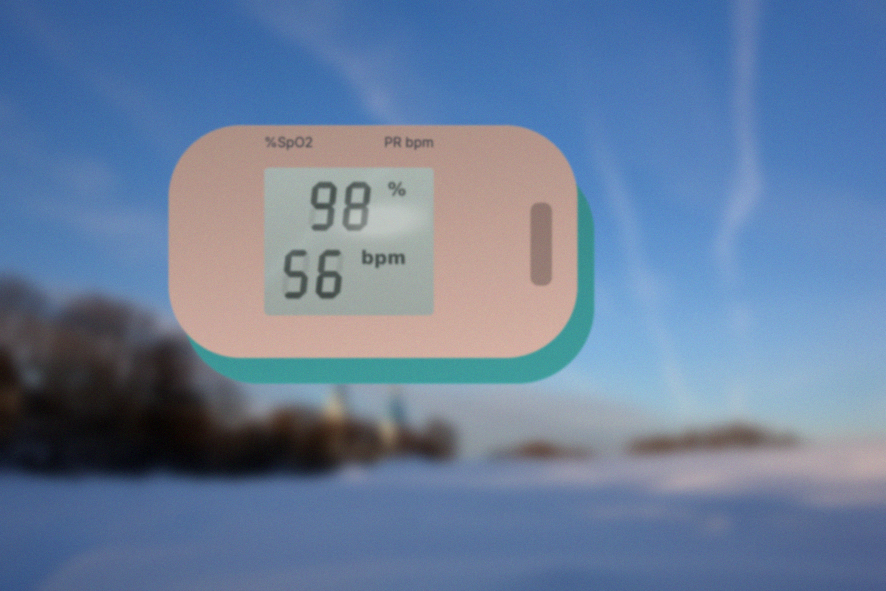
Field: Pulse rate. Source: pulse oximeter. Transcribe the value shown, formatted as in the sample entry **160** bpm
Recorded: **56** bpm
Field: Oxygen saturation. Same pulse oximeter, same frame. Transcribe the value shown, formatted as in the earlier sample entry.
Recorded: **98** %
